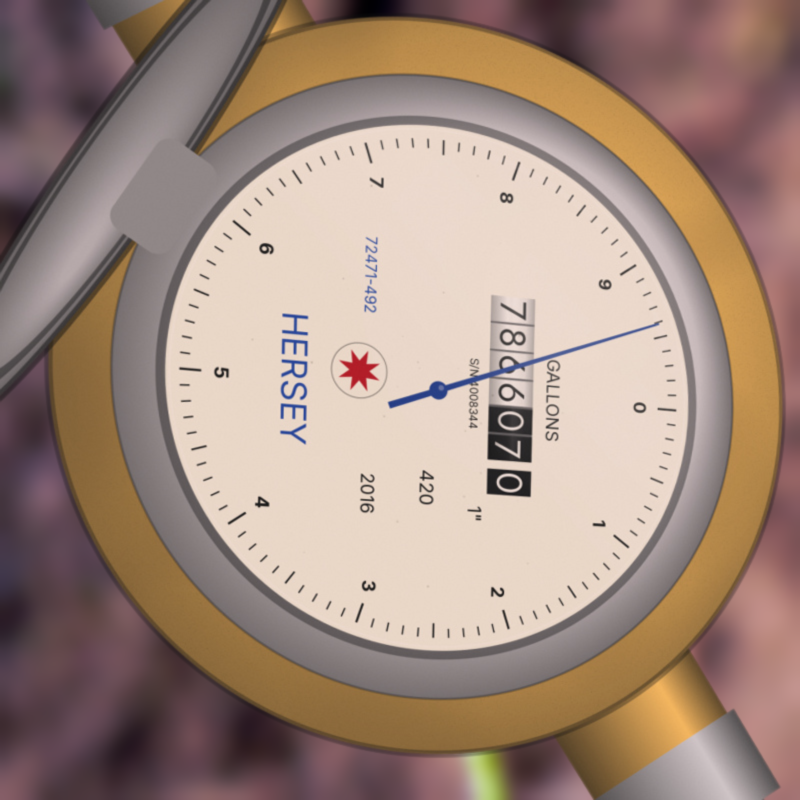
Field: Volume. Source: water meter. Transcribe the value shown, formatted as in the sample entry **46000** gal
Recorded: **7866069.4** gal
